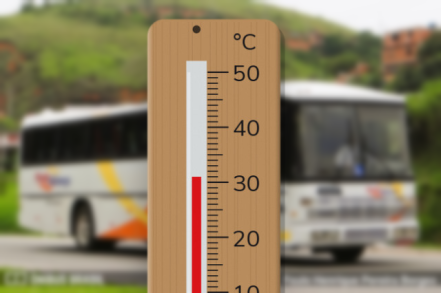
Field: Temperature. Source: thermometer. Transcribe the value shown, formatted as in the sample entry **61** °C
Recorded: **31** °C
